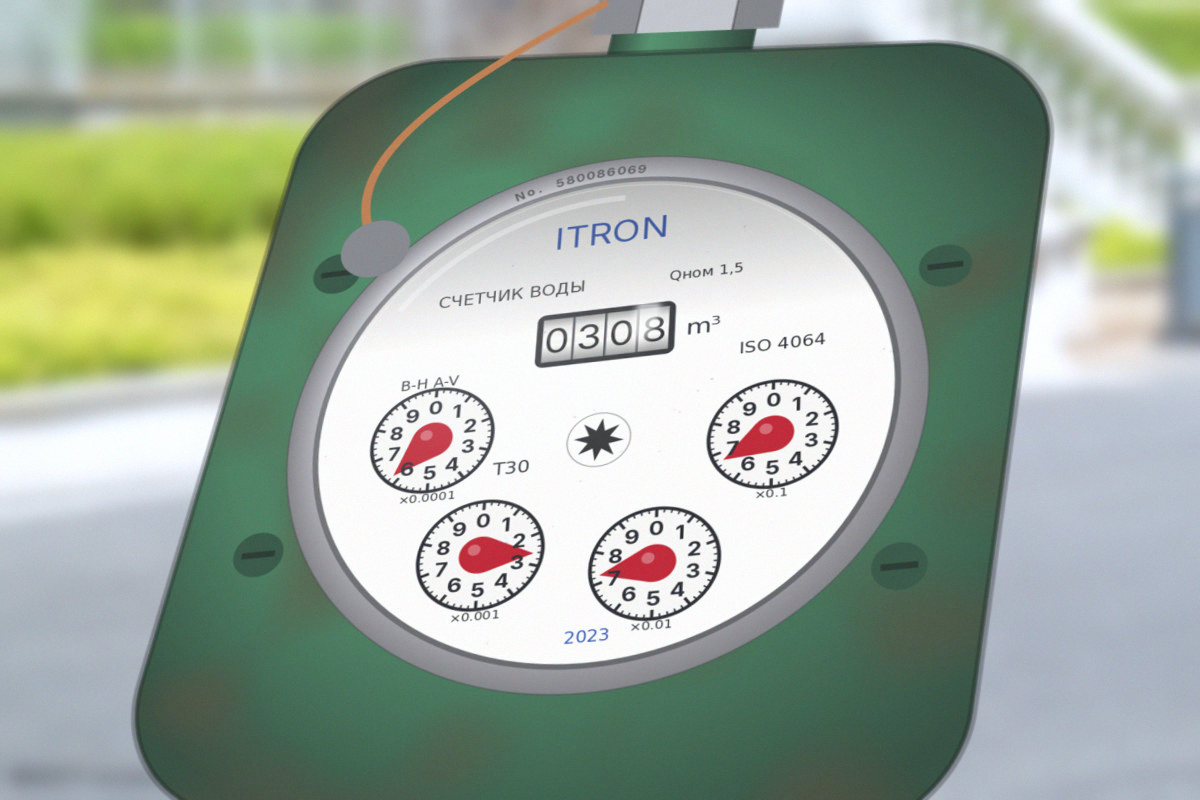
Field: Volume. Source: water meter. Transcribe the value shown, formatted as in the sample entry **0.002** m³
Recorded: **308.6726** m³
